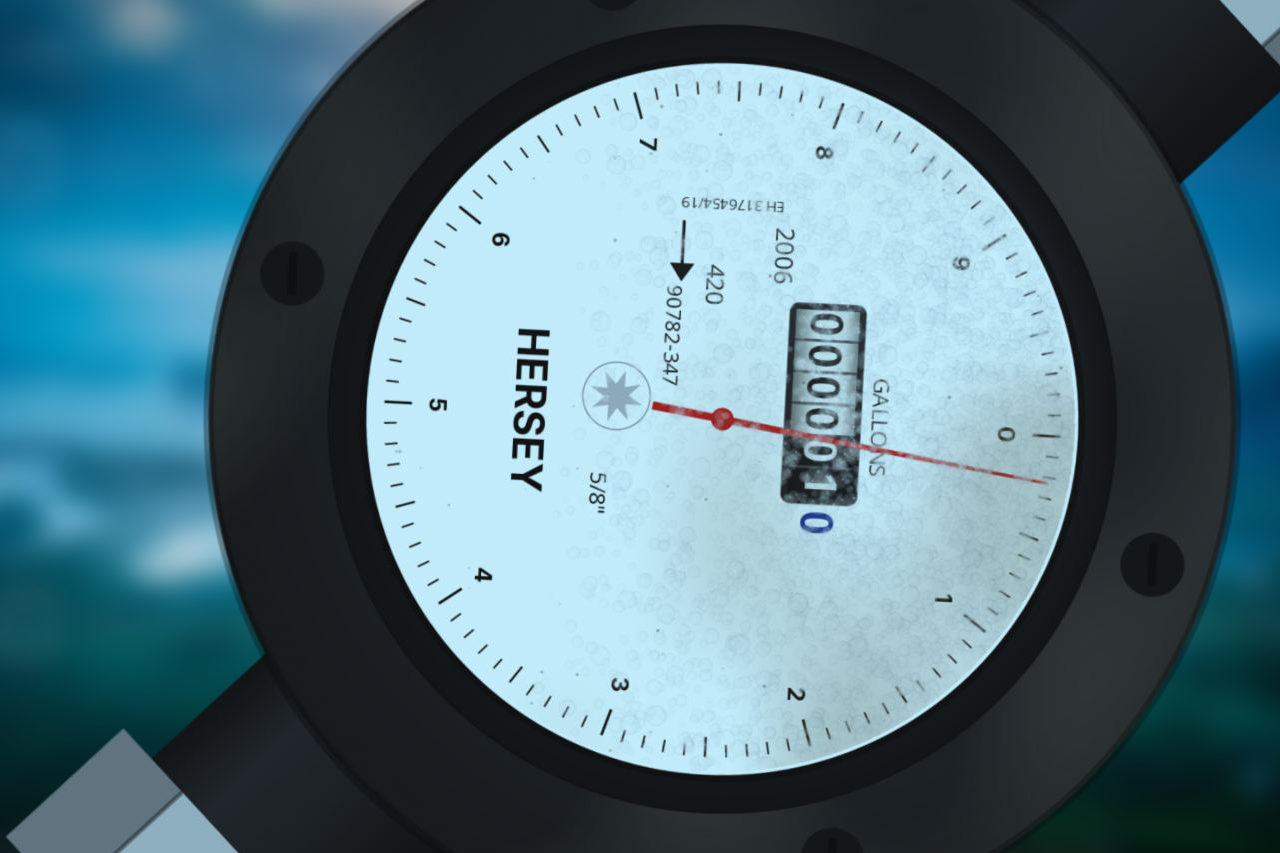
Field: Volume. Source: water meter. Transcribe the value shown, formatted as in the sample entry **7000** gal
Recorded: **10.2** gal
